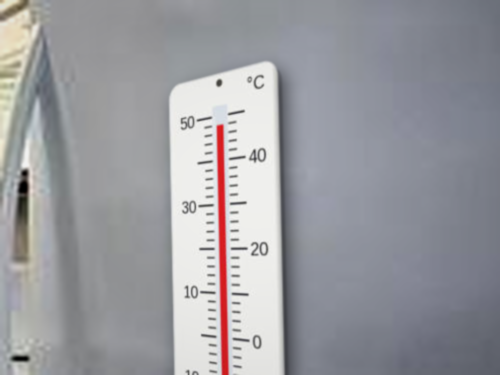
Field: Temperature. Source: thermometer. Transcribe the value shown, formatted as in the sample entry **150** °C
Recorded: **48** °C
